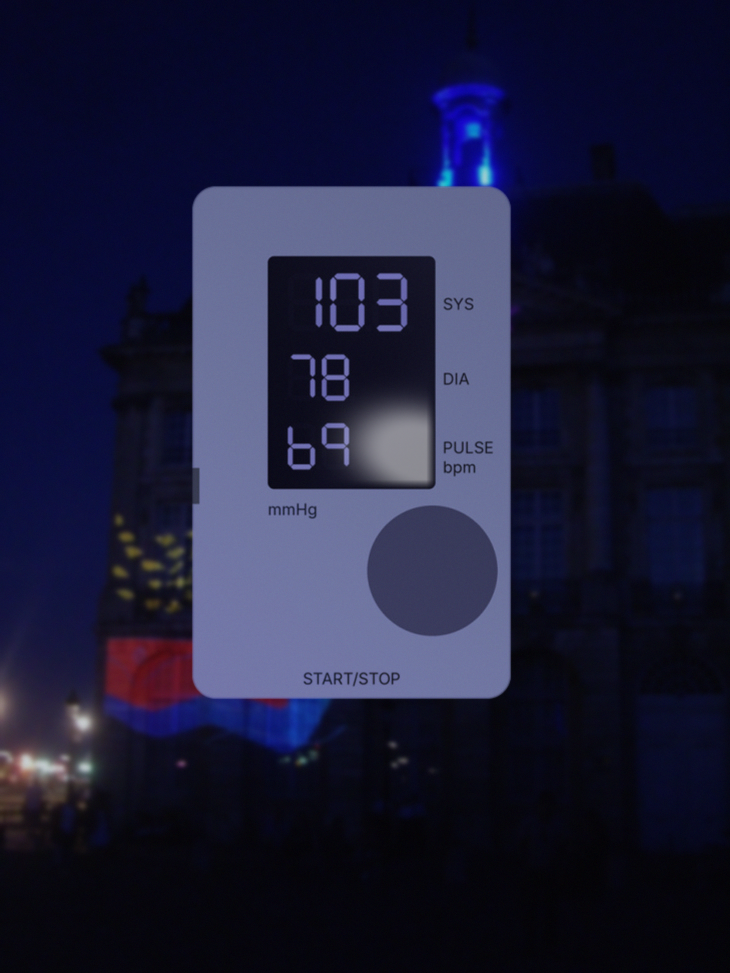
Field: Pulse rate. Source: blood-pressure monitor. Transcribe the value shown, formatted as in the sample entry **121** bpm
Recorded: **69** bpm
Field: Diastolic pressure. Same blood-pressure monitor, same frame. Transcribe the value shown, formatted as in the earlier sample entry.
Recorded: **78** mmHg
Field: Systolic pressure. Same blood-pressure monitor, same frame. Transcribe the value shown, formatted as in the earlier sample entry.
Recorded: **103** mmHg
